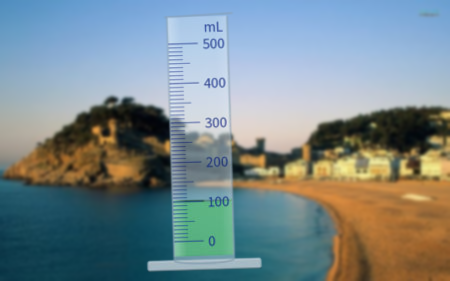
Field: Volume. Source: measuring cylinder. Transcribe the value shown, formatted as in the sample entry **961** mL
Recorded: **100** mL
